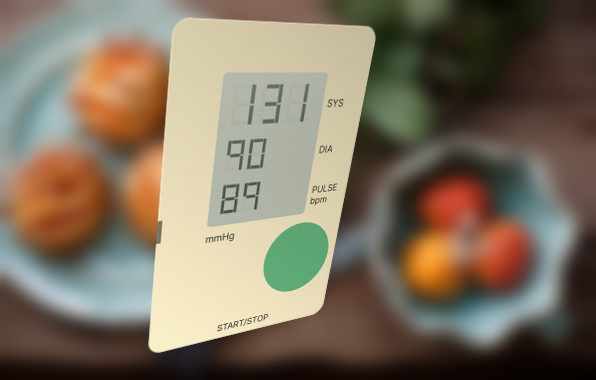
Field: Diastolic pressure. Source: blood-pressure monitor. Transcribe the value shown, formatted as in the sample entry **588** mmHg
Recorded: **90** mmHg
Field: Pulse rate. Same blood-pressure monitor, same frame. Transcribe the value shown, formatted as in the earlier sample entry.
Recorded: **89** bpm
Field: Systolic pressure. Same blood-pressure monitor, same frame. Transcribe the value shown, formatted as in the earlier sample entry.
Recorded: **131** mmHg
